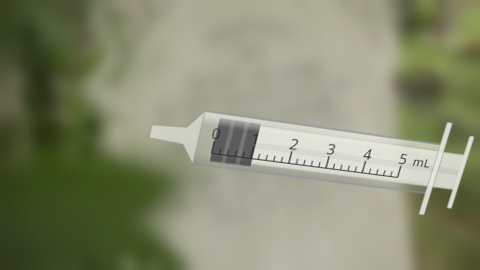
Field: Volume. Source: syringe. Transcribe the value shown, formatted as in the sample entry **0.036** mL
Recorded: **0** mL
